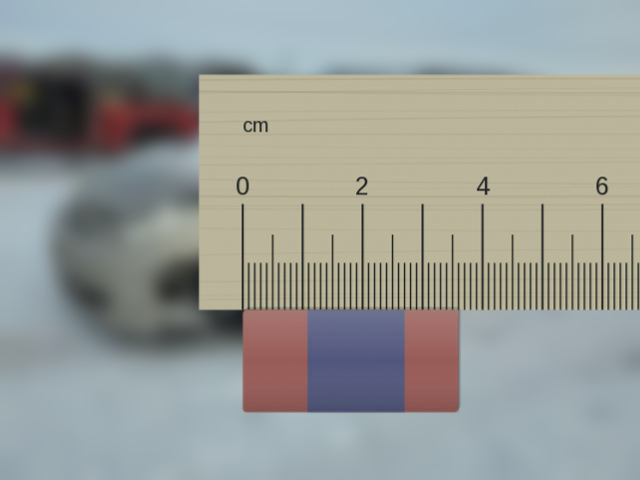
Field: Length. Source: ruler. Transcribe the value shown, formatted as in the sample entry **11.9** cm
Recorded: **3.6** cm
